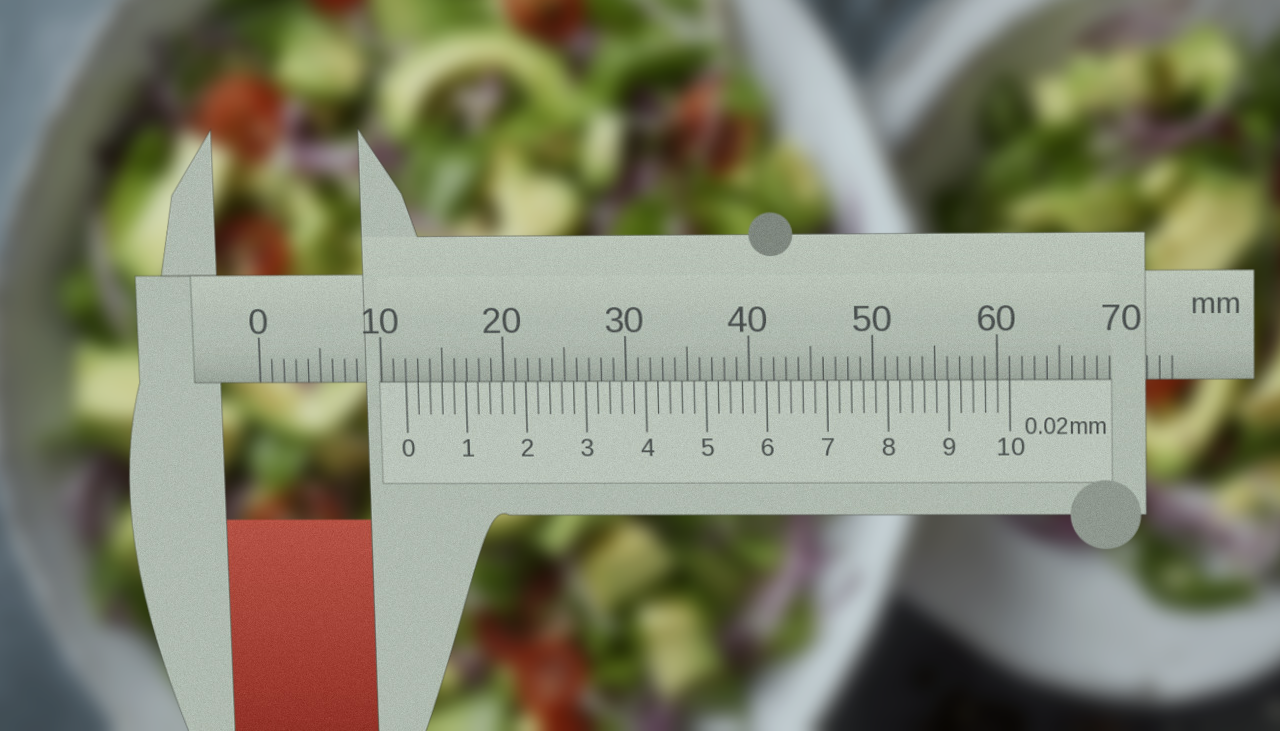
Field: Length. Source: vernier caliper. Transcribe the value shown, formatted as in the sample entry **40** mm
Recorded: **12.0** mm
